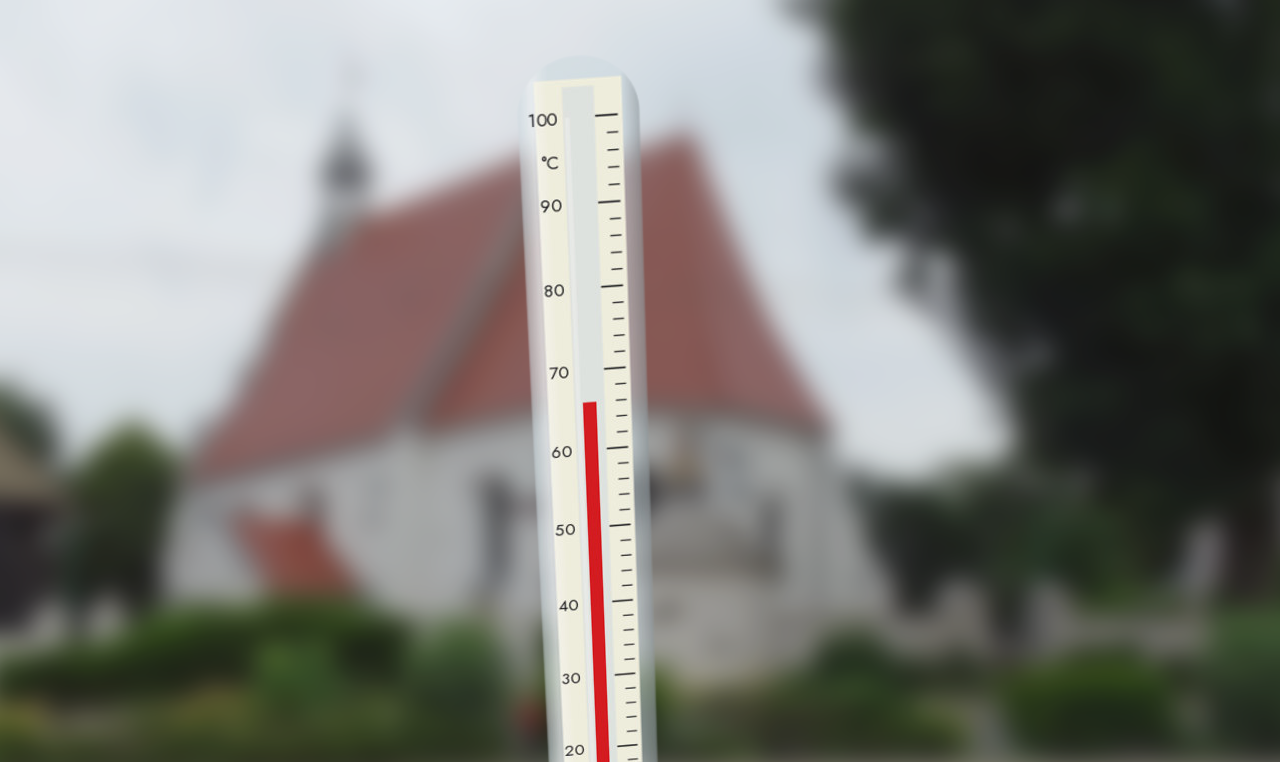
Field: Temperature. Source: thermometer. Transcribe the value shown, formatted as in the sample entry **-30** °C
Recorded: **66** °C
